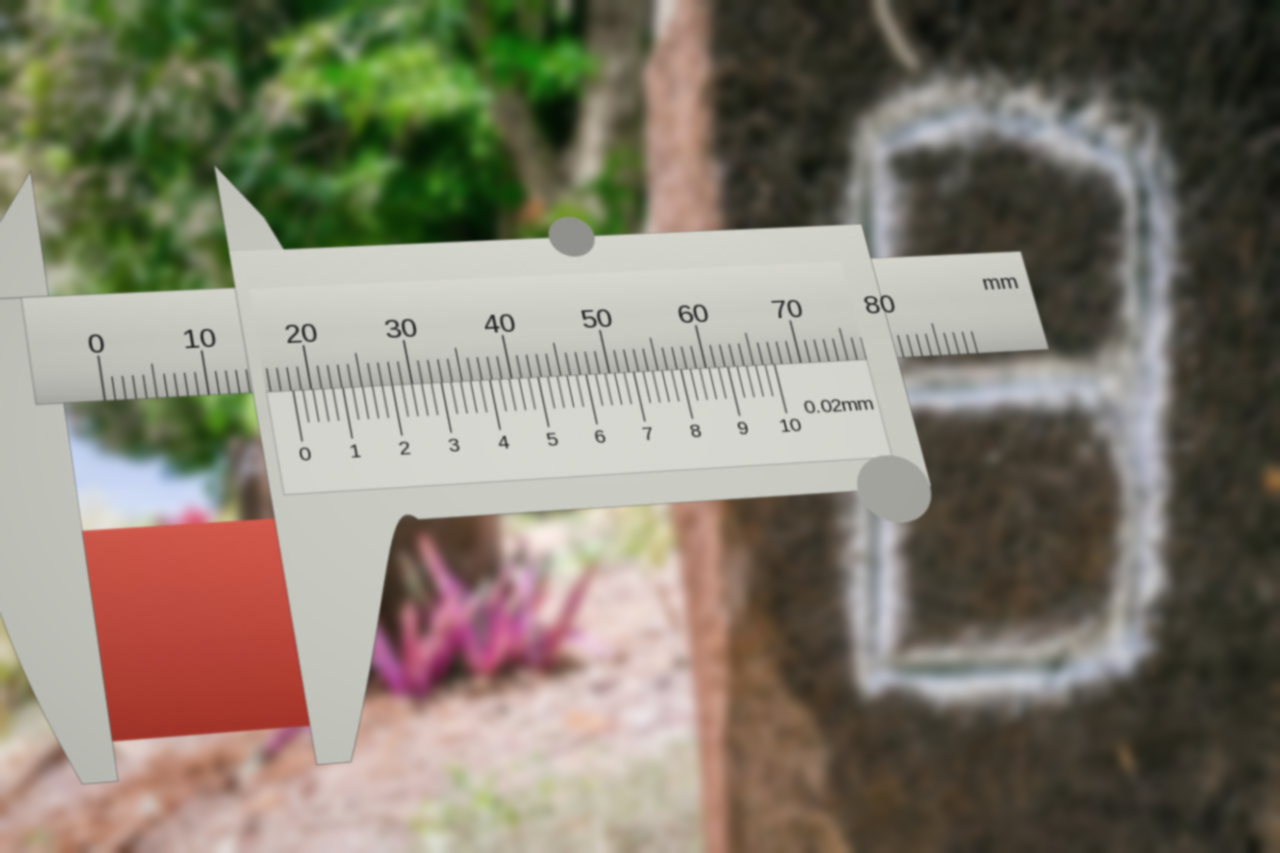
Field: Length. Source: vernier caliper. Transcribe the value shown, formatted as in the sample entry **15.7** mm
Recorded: **18.2** mm
